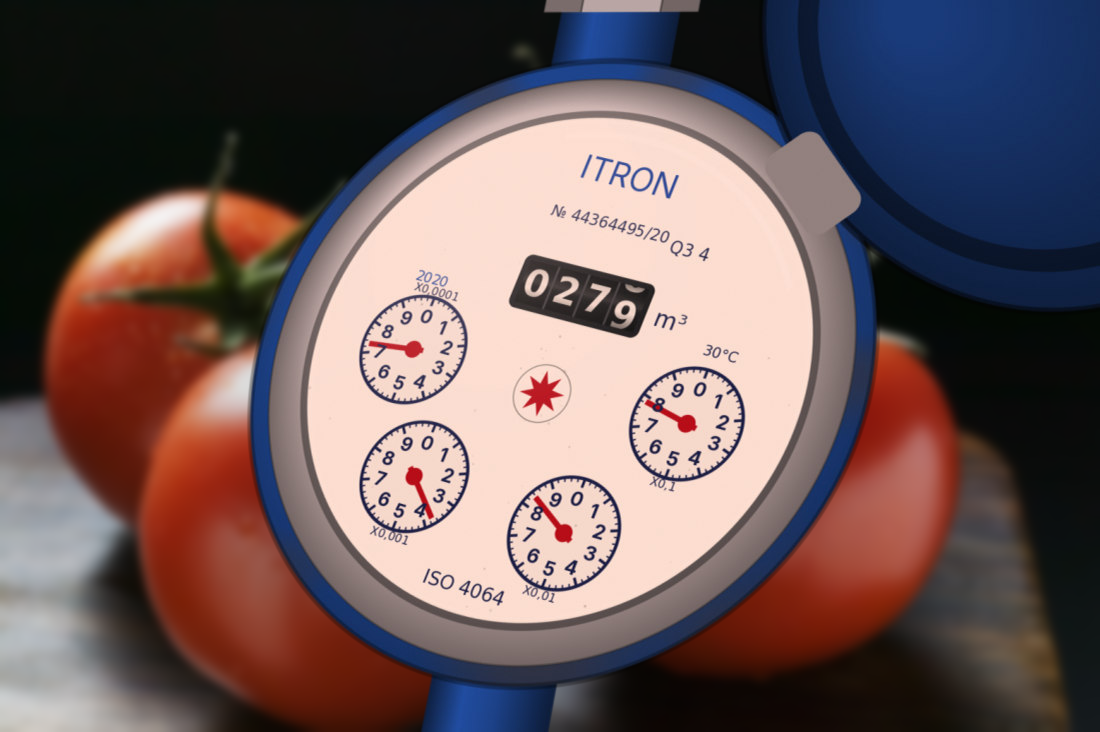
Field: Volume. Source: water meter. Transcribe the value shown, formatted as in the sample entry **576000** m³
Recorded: **278.7837** m³
